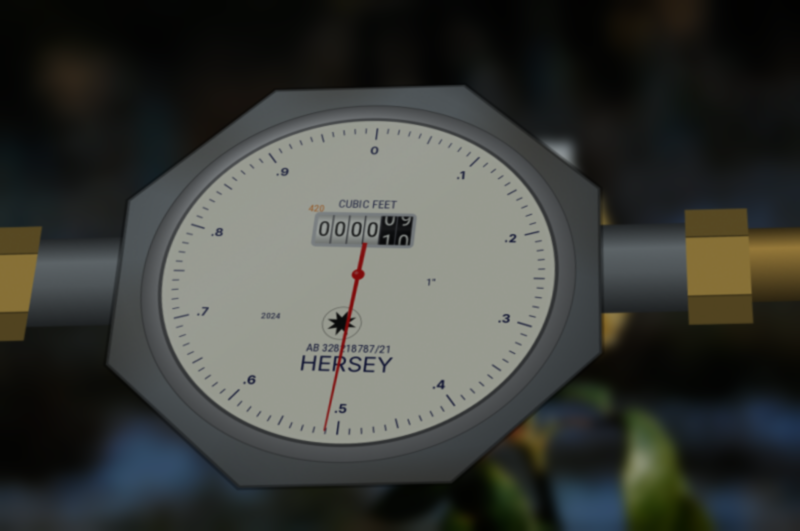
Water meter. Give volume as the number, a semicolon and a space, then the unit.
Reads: 9.51; ft³
